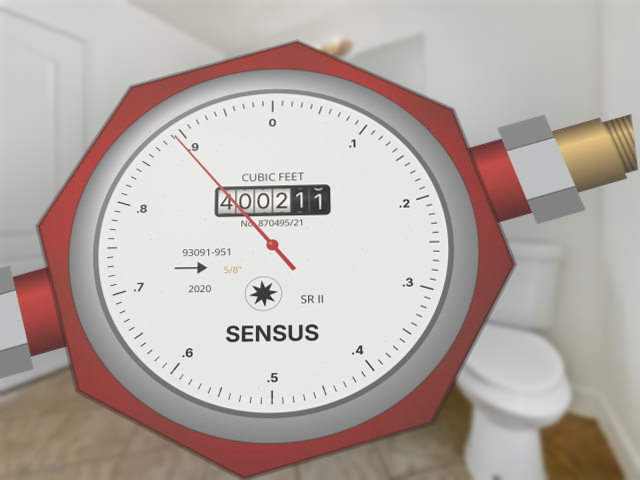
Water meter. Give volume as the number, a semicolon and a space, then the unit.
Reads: 400210.89; ft³
